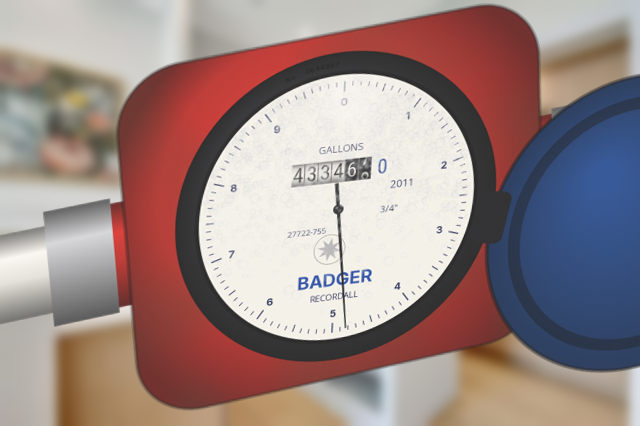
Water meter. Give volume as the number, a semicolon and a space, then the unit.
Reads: 4334674.8; gal
